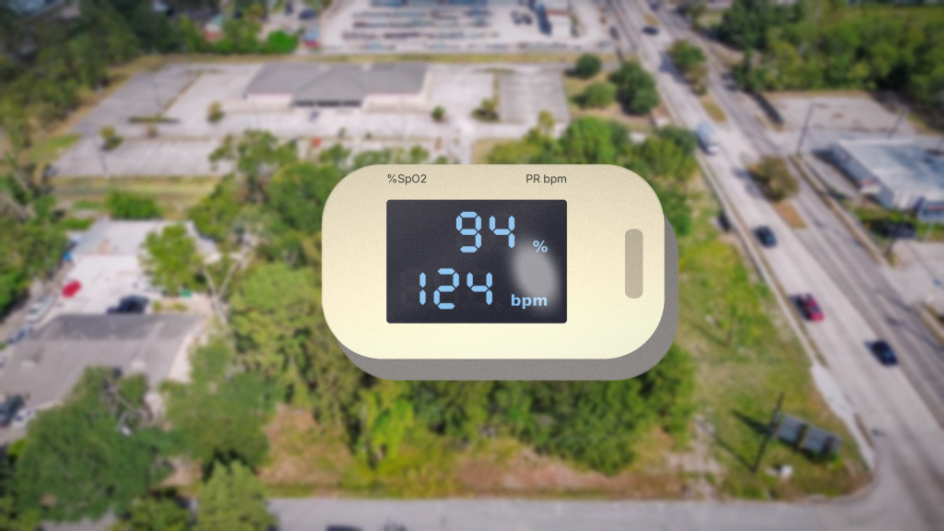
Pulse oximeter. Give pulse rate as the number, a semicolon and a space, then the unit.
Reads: 124; bpm
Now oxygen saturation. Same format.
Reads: 94; %
